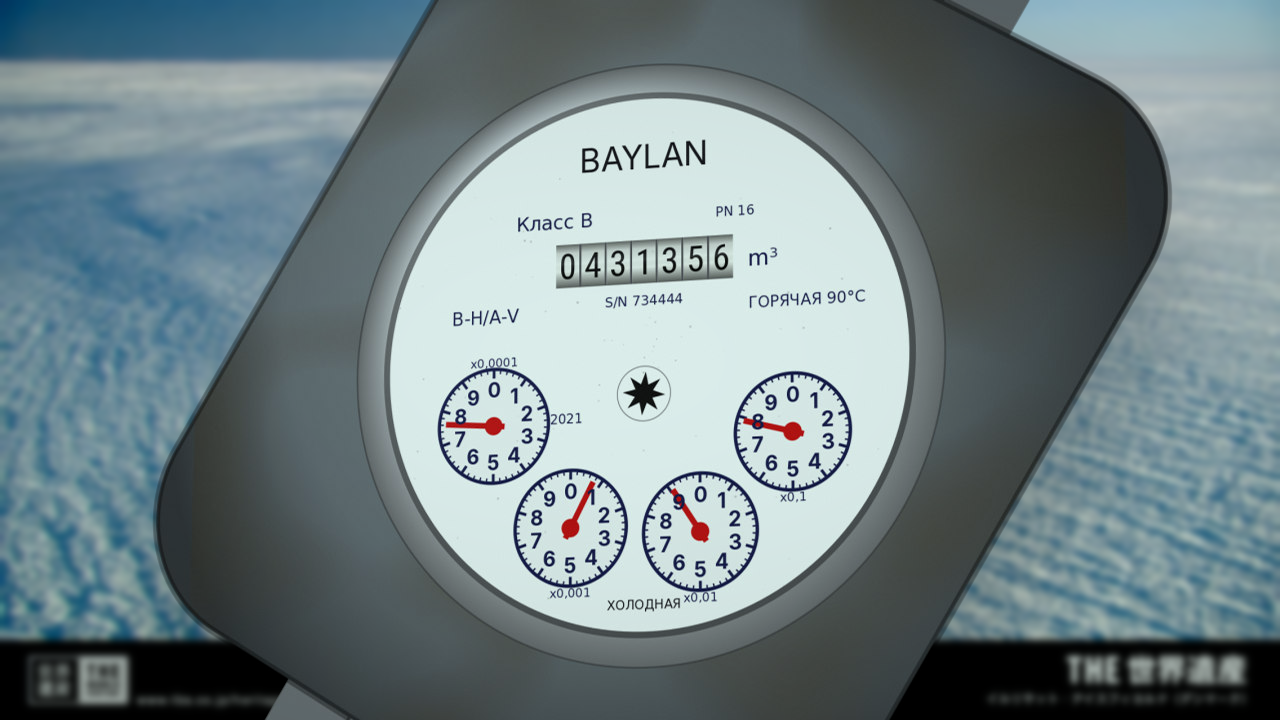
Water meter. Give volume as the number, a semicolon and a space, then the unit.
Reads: 431356.7907; m³
